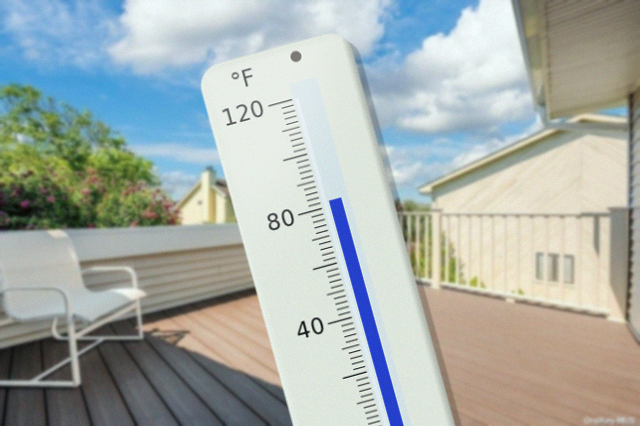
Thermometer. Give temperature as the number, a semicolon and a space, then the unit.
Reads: 82; °F
